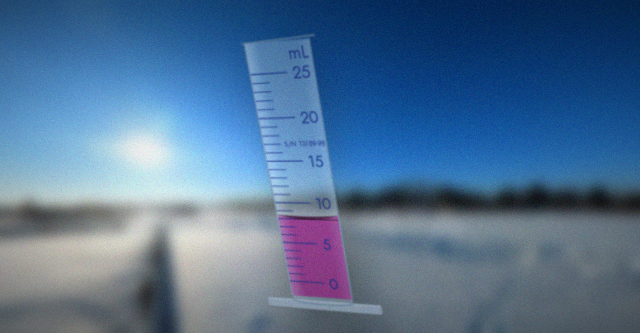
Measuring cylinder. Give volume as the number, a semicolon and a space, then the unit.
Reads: 8; mL
